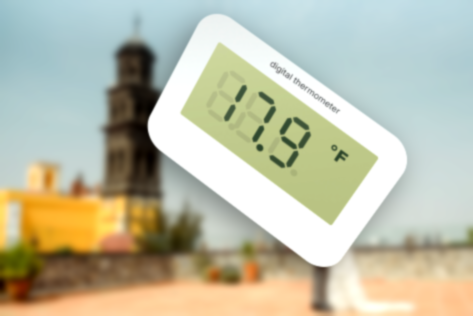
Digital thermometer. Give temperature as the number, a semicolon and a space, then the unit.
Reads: 17.9; °F
